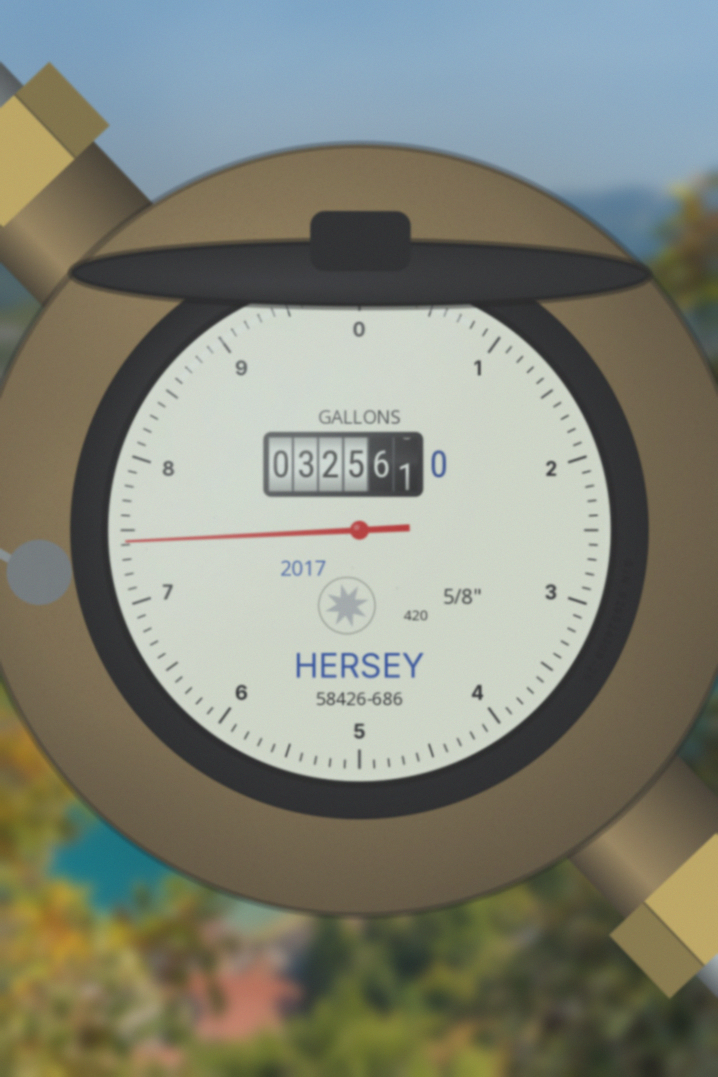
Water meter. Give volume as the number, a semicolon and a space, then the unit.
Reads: 325607.4; gal
